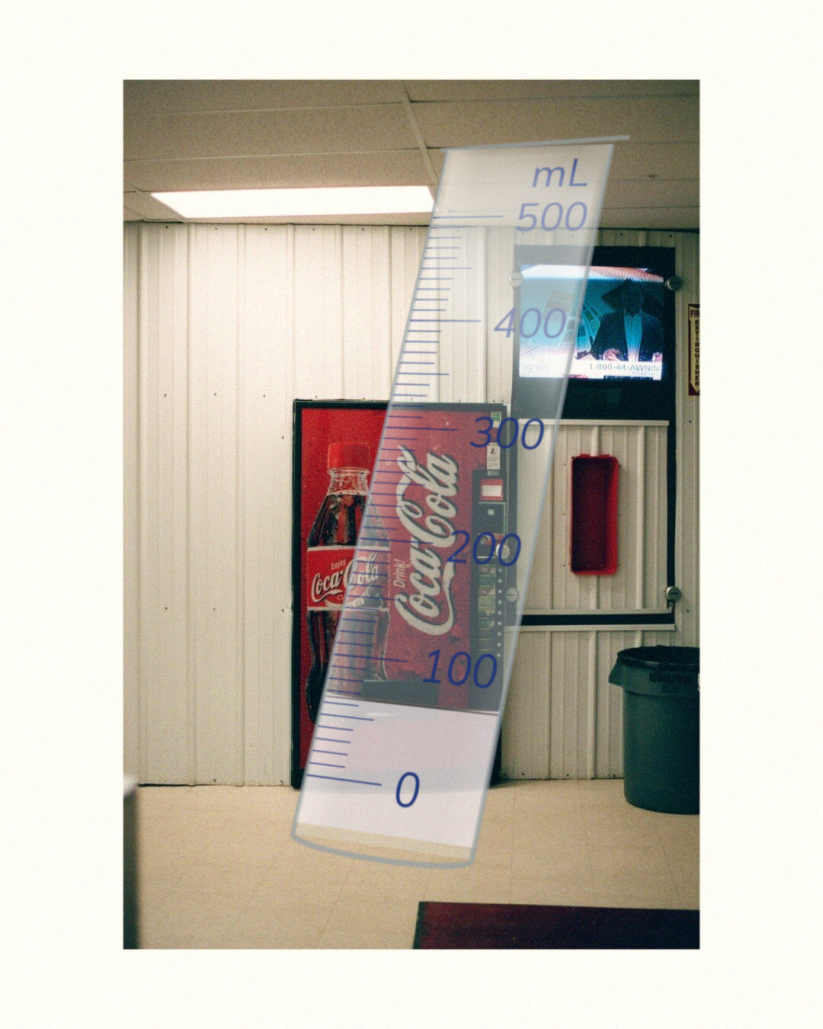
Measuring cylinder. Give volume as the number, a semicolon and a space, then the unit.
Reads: 65; mL
